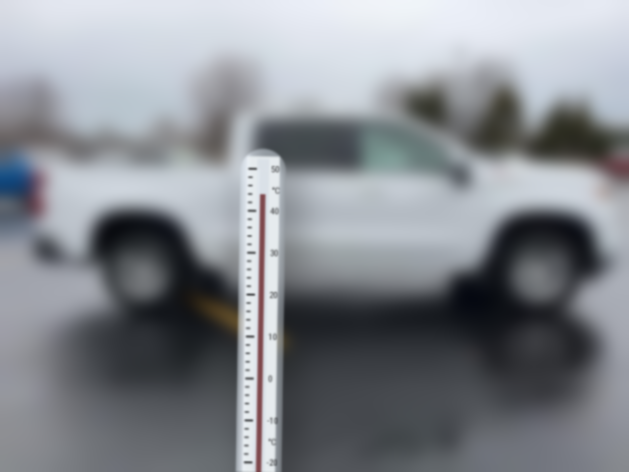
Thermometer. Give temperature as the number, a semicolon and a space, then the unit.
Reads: 44; °C
